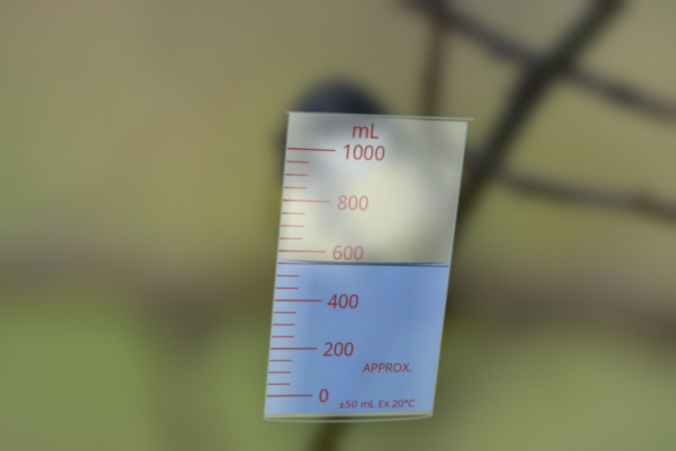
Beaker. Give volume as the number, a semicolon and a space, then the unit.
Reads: 550; mL
